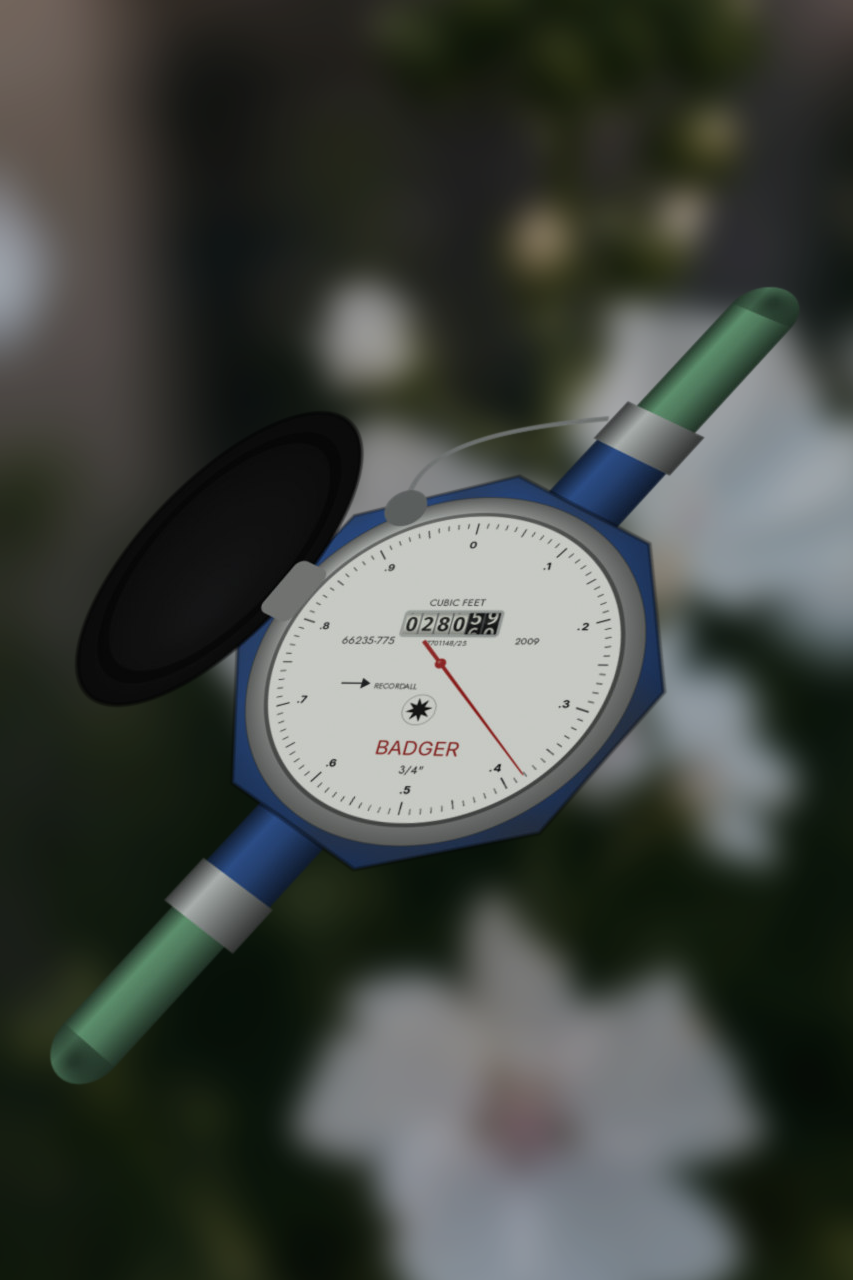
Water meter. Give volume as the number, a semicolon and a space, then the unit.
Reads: 28059.38; ft³
